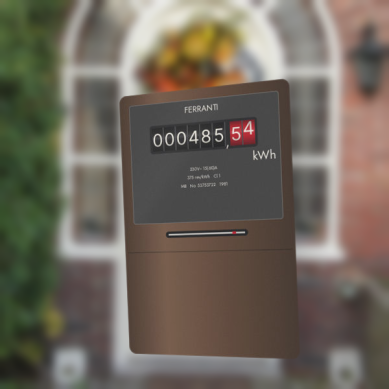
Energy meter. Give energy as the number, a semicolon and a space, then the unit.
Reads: 485.54; kWh
